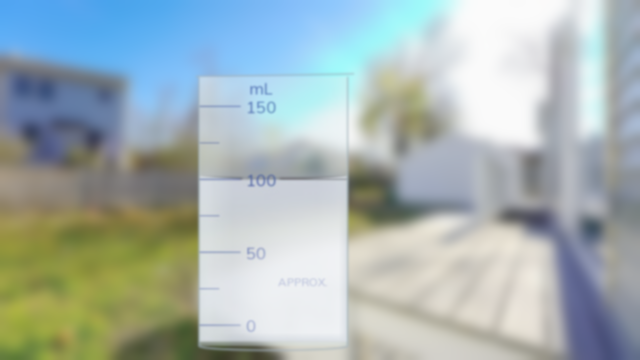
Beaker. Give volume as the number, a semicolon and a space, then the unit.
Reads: 100; mL
